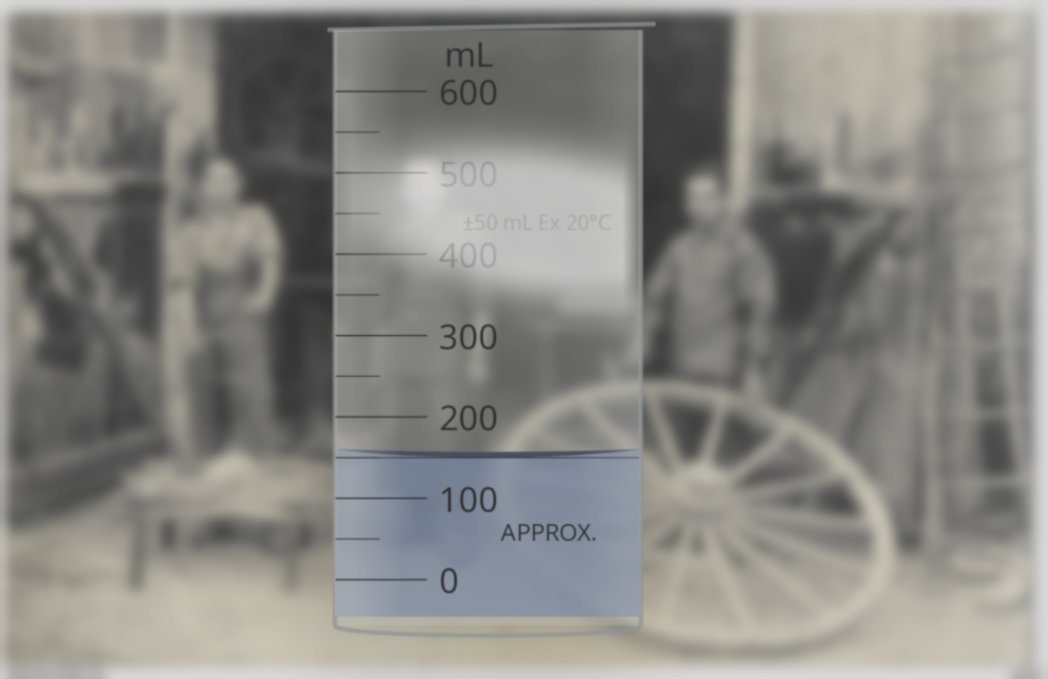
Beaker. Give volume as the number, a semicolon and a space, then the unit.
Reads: 150; mL
